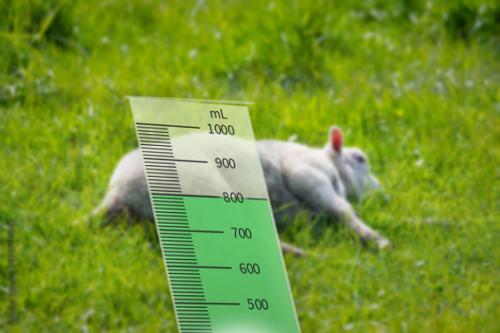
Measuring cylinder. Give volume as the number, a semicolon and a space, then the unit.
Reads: 800; mL
